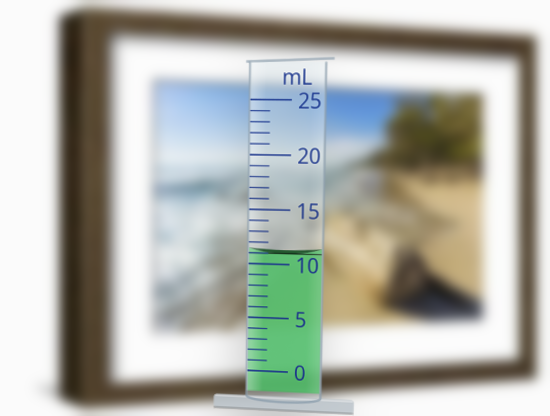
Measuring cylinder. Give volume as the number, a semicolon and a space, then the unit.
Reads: 11; mL
